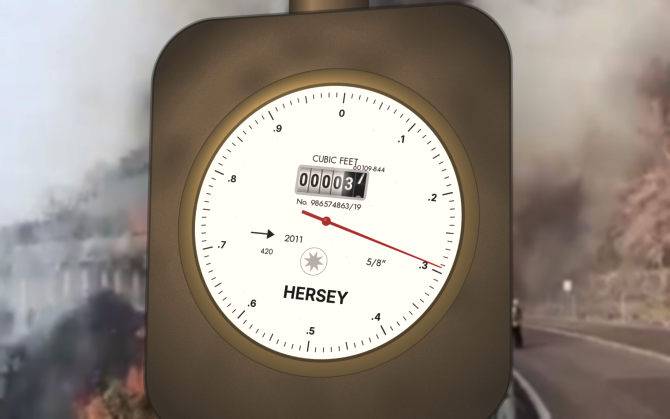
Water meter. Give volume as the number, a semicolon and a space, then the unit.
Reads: 37.29; ft³
